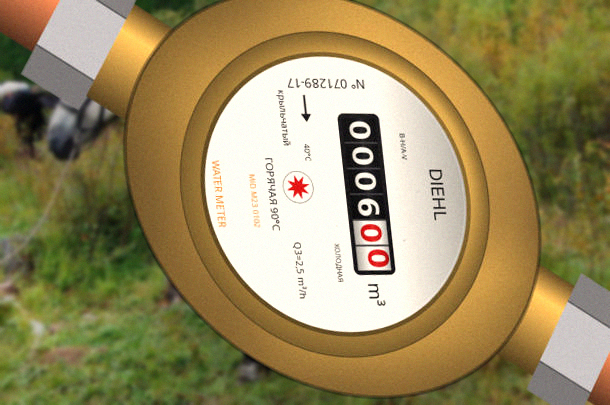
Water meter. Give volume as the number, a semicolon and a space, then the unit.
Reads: 6.00; m³
